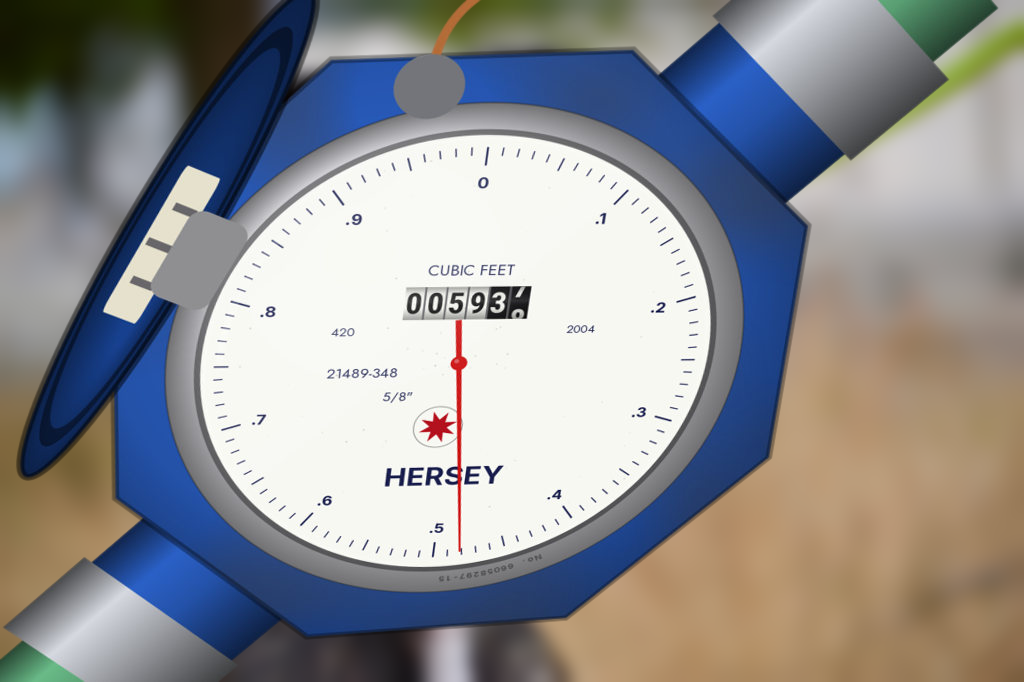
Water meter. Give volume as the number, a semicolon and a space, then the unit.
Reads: 5937.48; ft³
